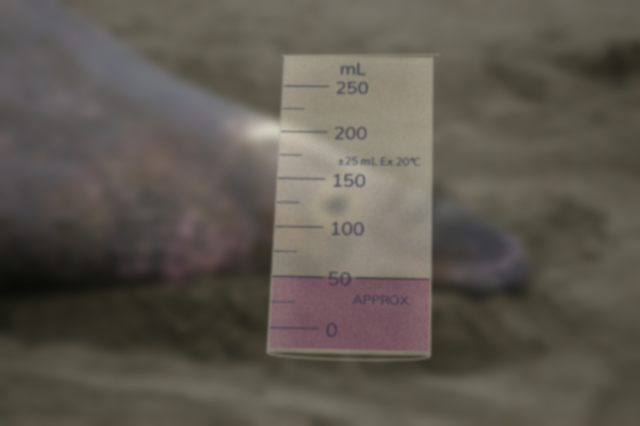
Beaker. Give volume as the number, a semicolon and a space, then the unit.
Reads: 50; mL
